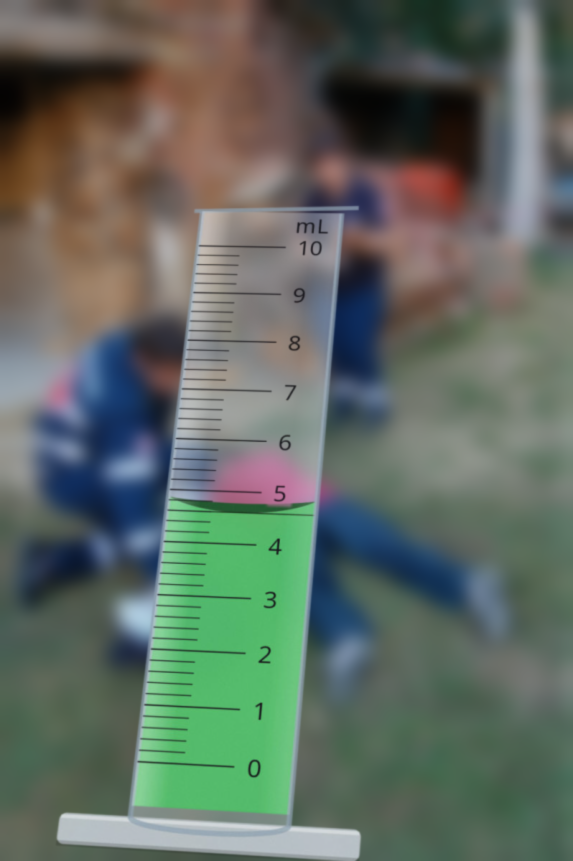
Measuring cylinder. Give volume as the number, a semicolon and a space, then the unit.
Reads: 4.6; mL
